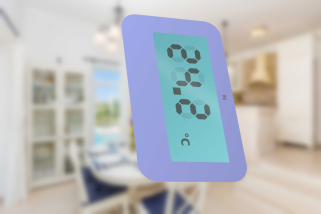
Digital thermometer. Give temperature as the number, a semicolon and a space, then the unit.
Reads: 24.2; °C
